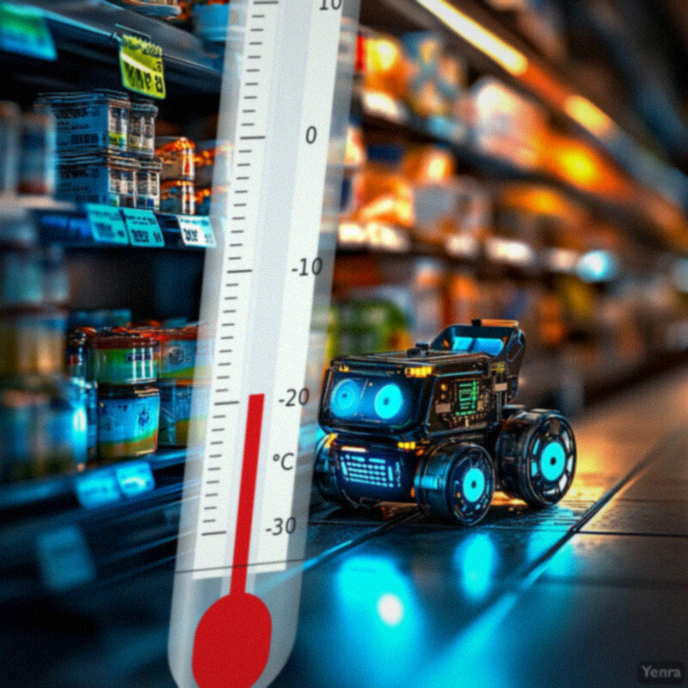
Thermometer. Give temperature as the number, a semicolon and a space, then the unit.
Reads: -19.5; °C
